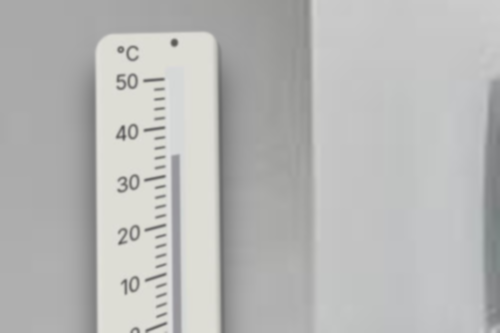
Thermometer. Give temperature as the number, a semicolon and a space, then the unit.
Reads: 34; °C
